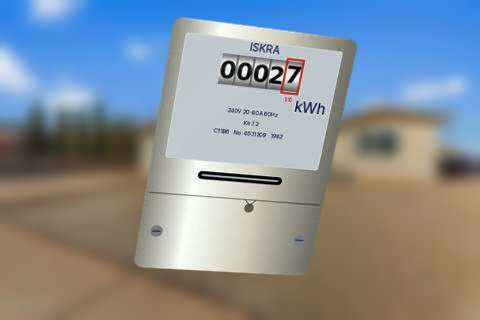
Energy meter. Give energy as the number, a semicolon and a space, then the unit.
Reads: 2.7; kWh
